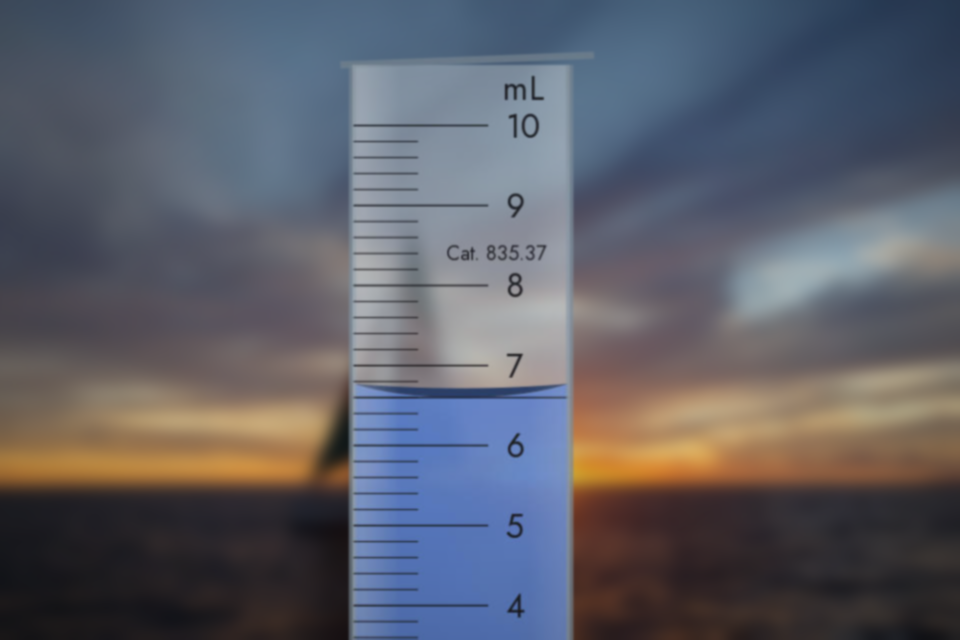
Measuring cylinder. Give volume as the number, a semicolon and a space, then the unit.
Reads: 6.6; mL
